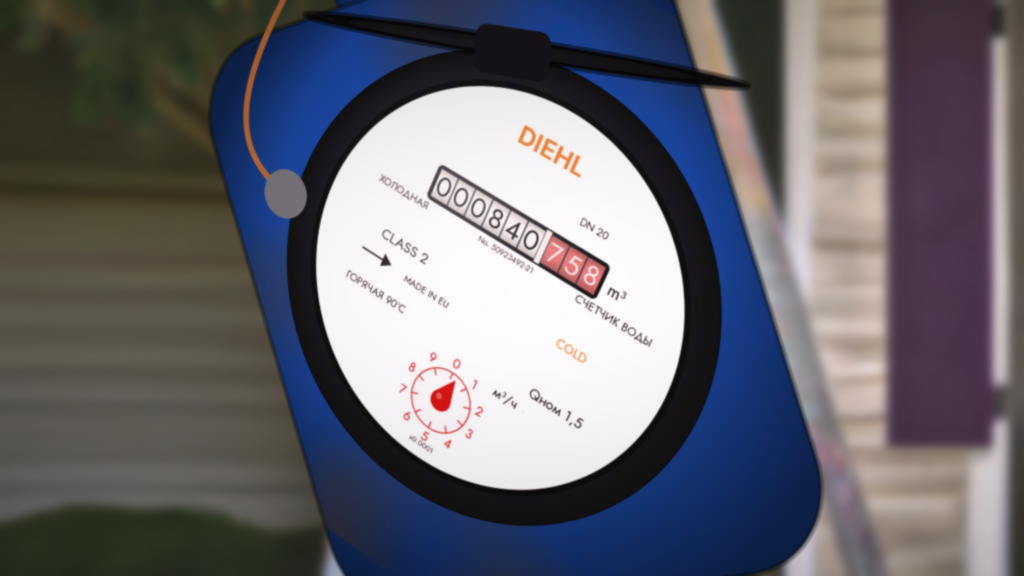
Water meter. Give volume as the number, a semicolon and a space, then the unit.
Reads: 840.7580; m³
